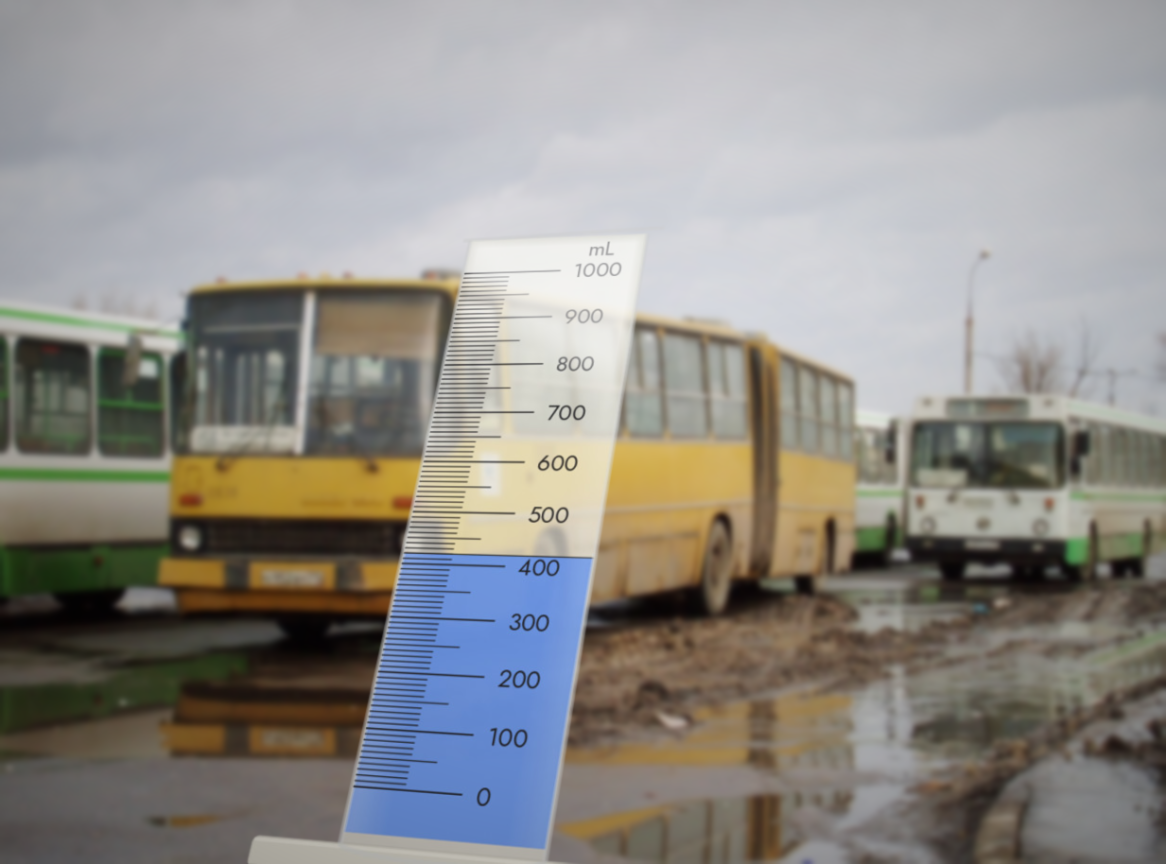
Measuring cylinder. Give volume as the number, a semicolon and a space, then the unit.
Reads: 420; mL
